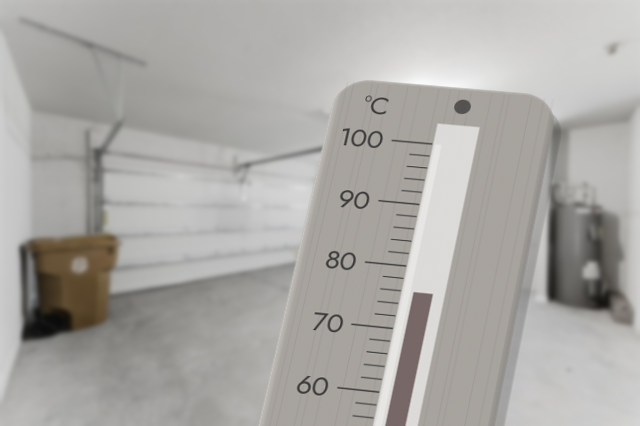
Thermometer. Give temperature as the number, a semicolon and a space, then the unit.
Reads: 76; °C
